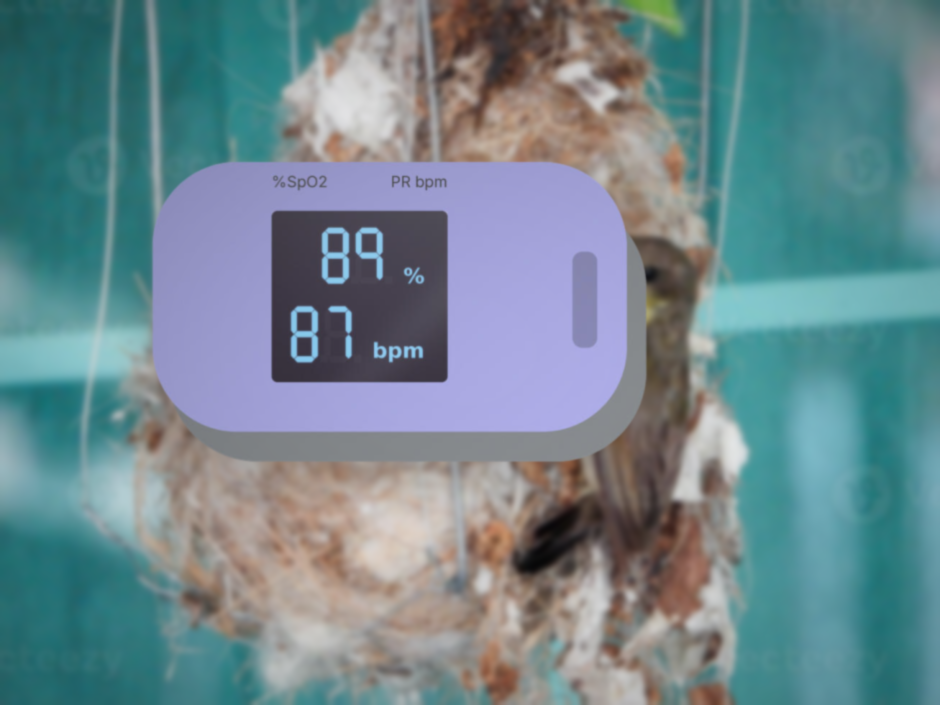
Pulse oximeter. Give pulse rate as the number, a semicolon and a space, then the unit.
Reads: 87; bpm
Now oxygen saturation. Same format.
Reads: 89; %
